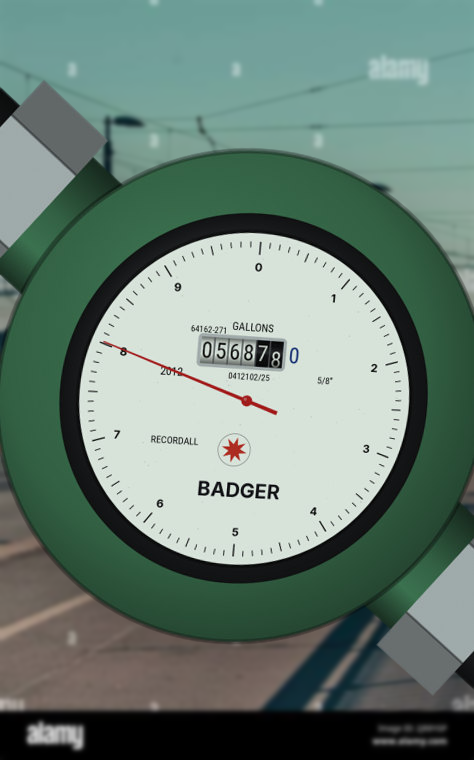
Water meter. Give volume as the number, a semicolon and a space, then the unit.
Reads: 568778.0; gal
